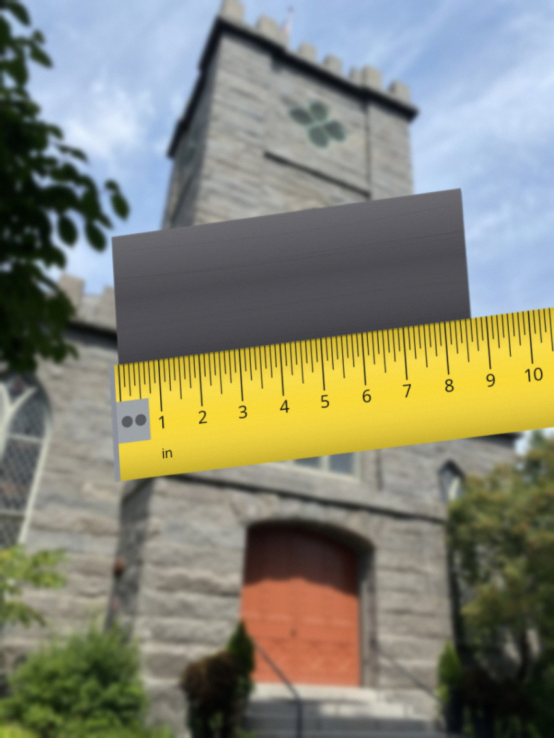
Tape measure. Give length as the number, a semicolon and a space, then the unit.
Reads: 8.625; in
